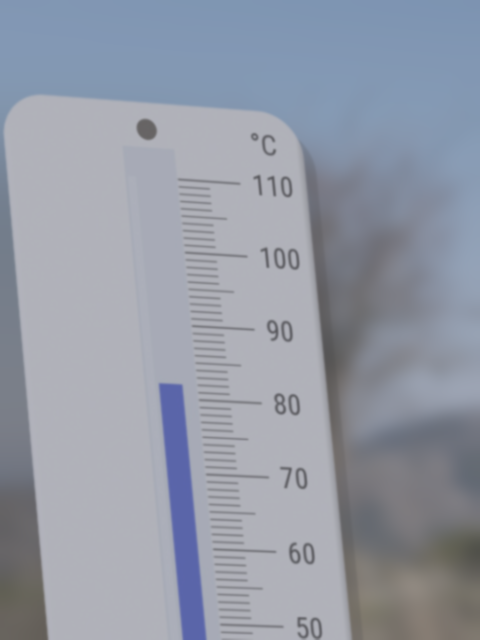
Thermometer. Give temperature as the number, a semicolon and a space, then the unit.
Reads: 82; °C
